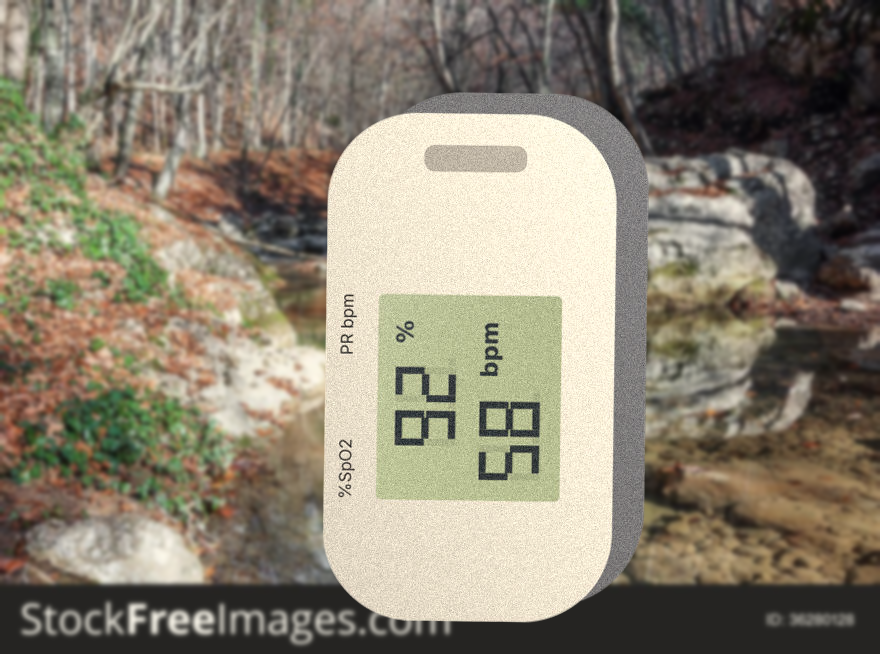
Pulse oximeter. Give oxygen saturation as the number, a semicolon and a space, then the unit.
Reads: 92; %
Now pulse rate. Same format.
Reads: 58; bpm
